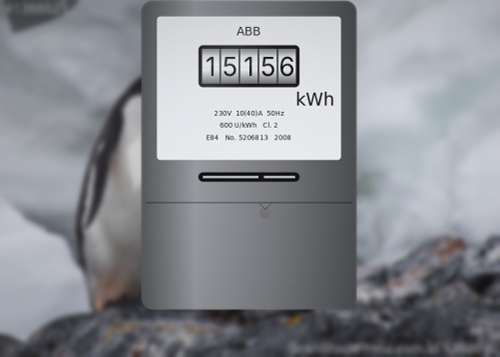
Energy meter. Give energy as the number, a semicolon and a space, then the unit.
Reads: 15156; kWh
